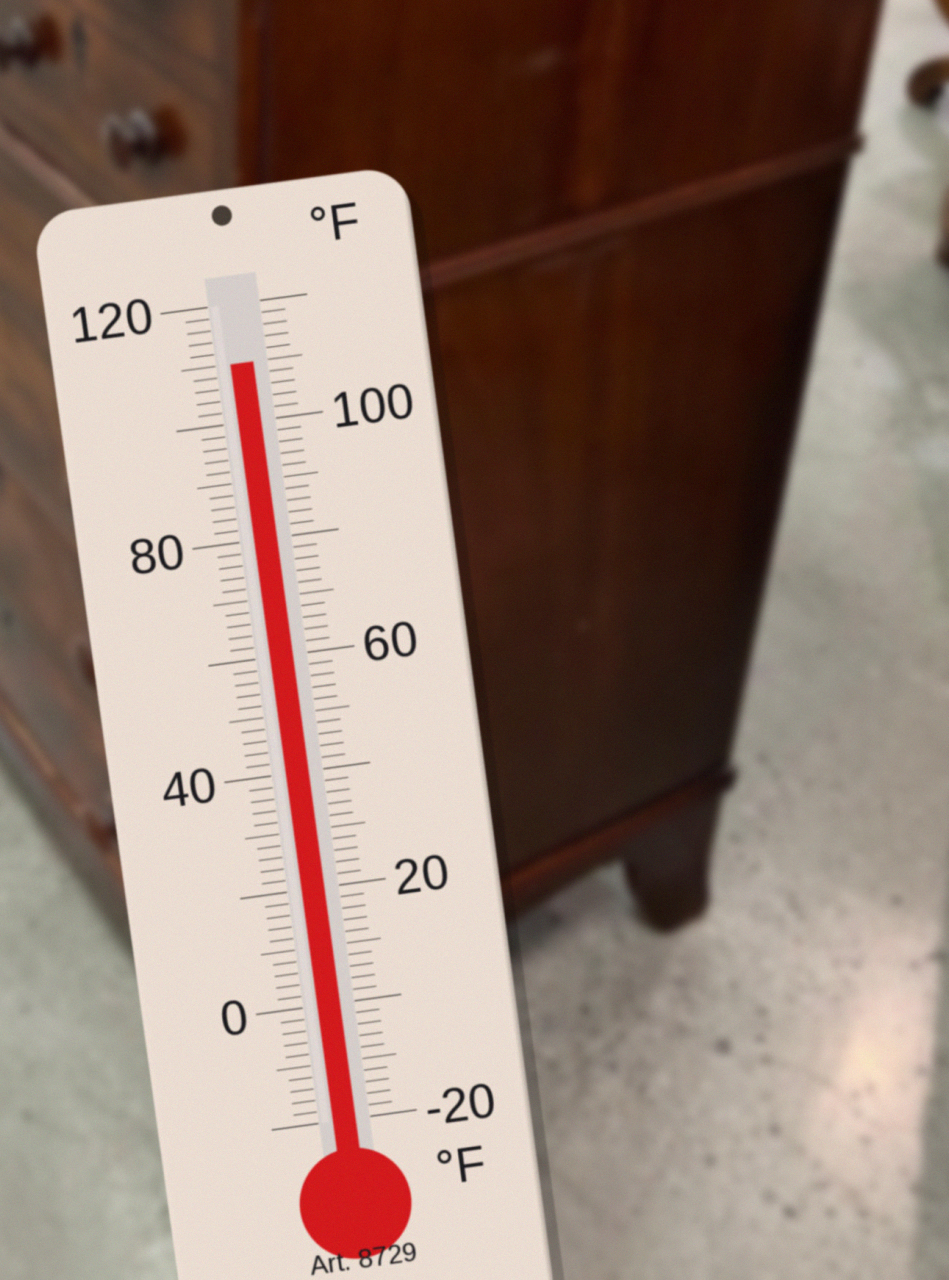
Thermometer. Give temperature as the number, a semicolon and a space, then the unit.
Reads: 110; °F
